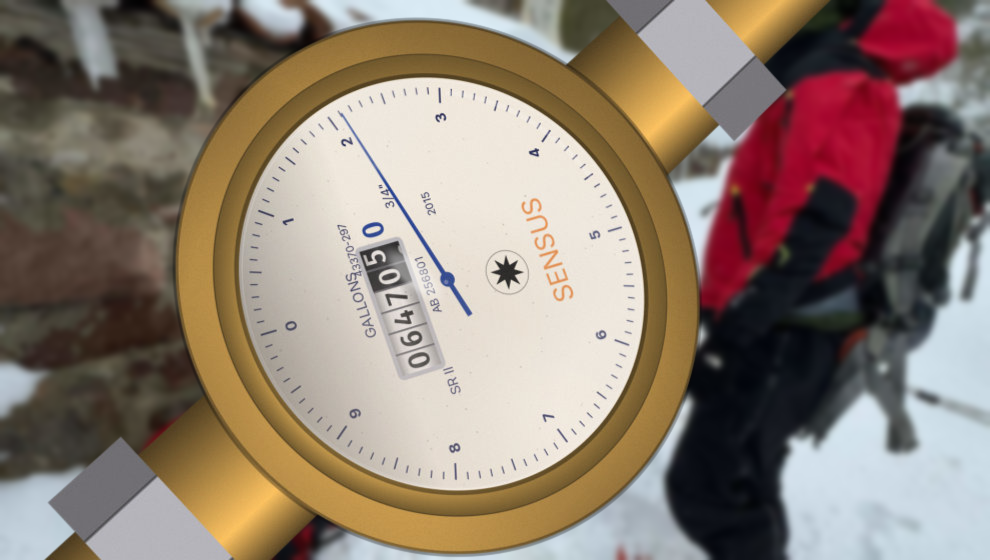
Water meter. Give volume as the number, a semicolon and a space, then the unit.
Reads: 647052.1; gal
